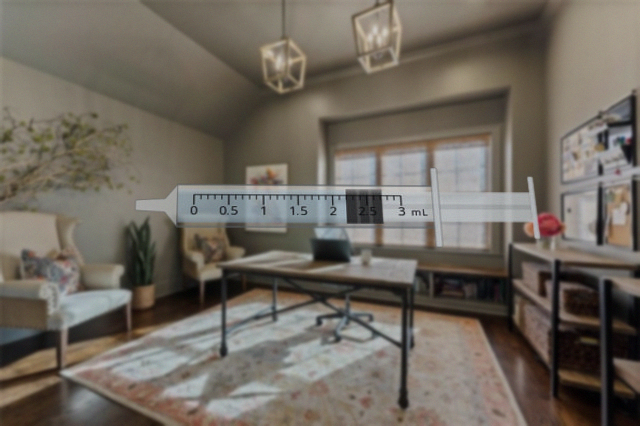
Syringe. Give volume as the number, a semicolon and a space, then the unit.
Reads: 2.2; mL
